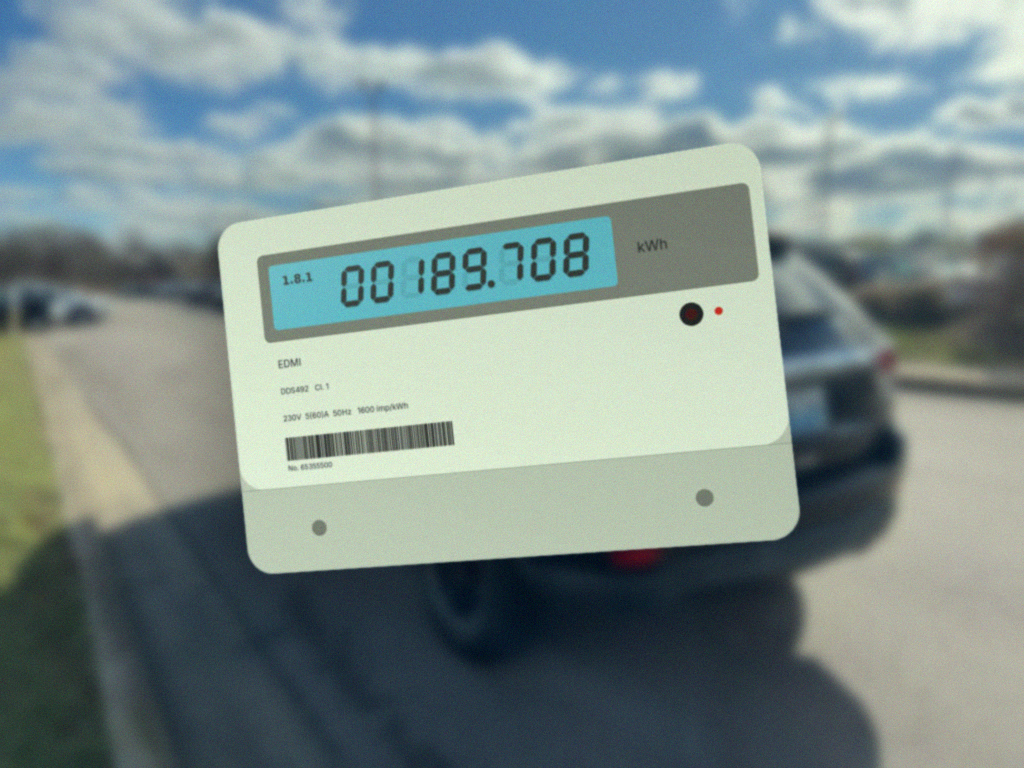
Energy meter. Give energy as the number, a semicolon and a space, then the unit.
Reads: 189.708; kWh
